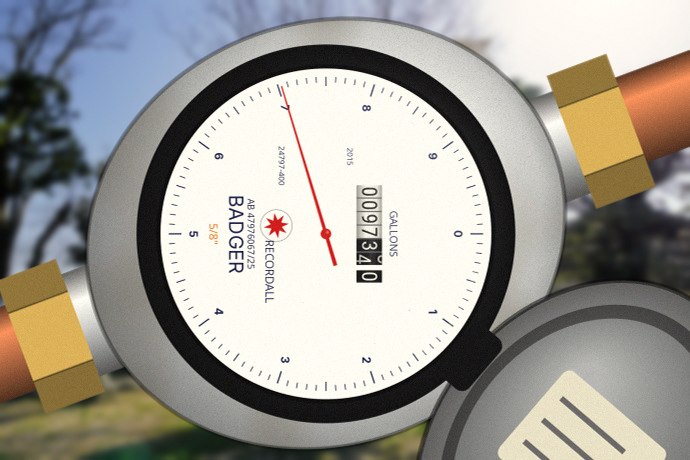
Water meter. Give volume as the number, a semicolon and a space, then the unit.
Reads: 97337.0; gal
